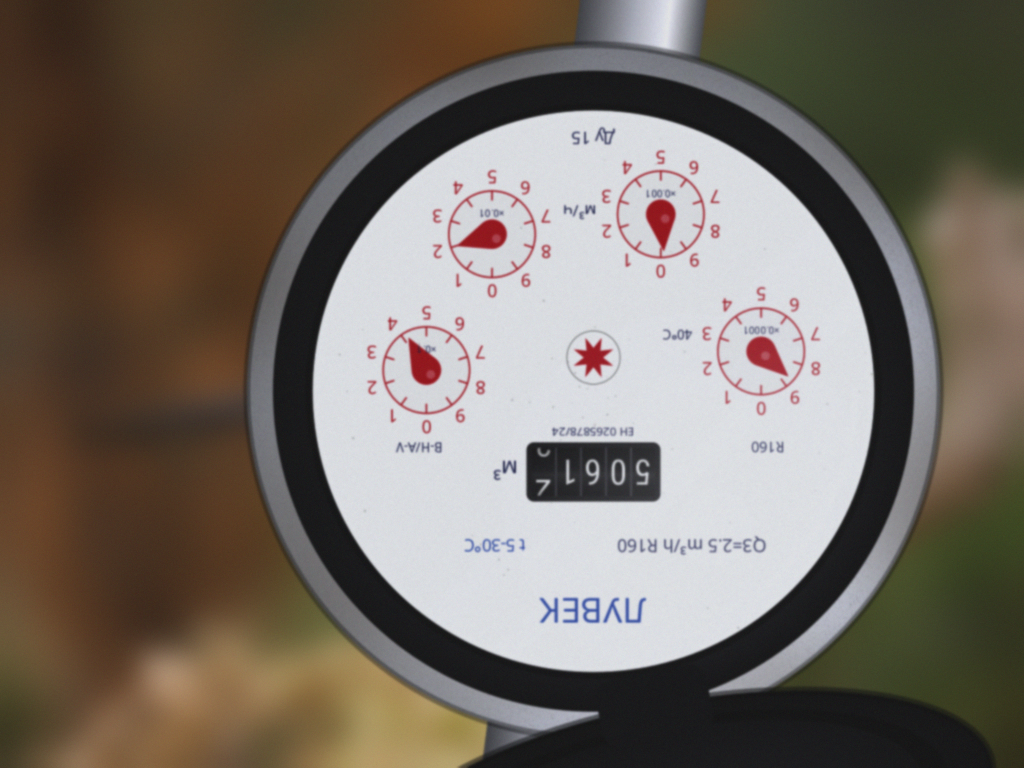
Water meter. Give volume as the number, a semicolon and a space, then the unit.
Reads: 50612.4198; m³
